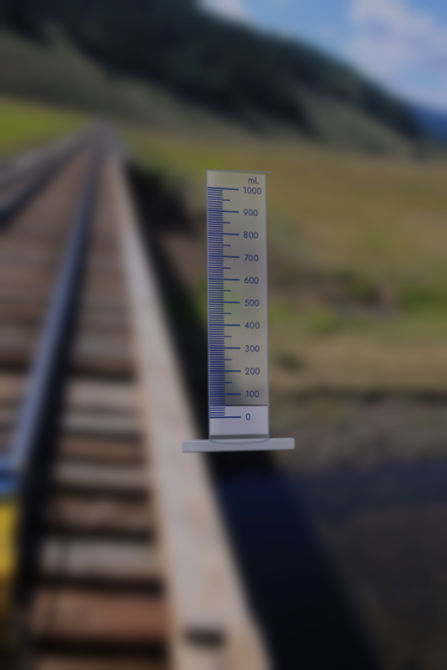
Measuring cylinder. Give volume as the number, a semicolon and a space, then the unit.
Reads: 50; mL
